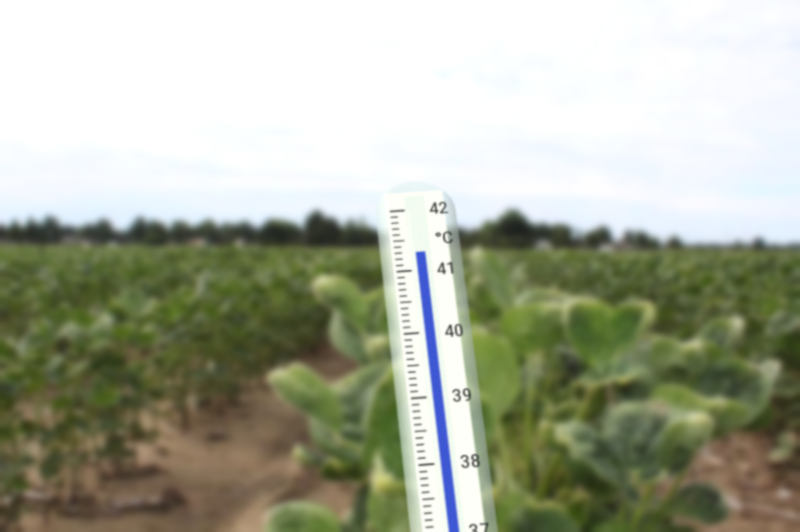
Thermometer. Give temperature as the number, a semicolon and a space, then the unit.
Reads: 41.3; °C
